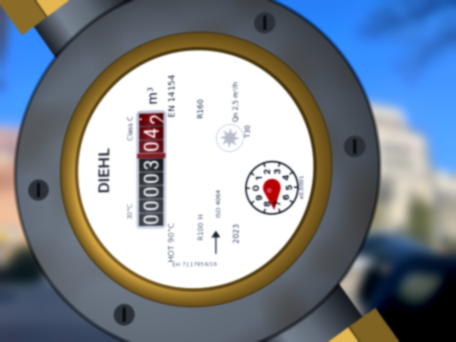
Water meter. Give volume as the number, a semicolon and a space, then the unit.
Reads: 3.0417; m³
